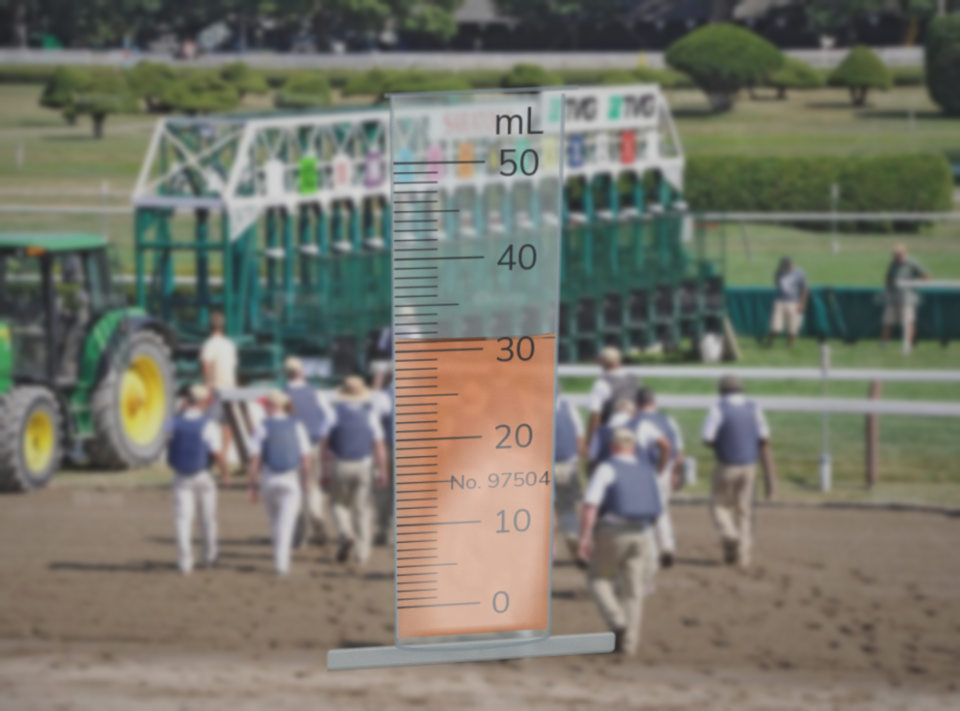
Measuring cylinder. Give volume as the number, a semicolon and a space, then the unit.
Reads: 31; mL
